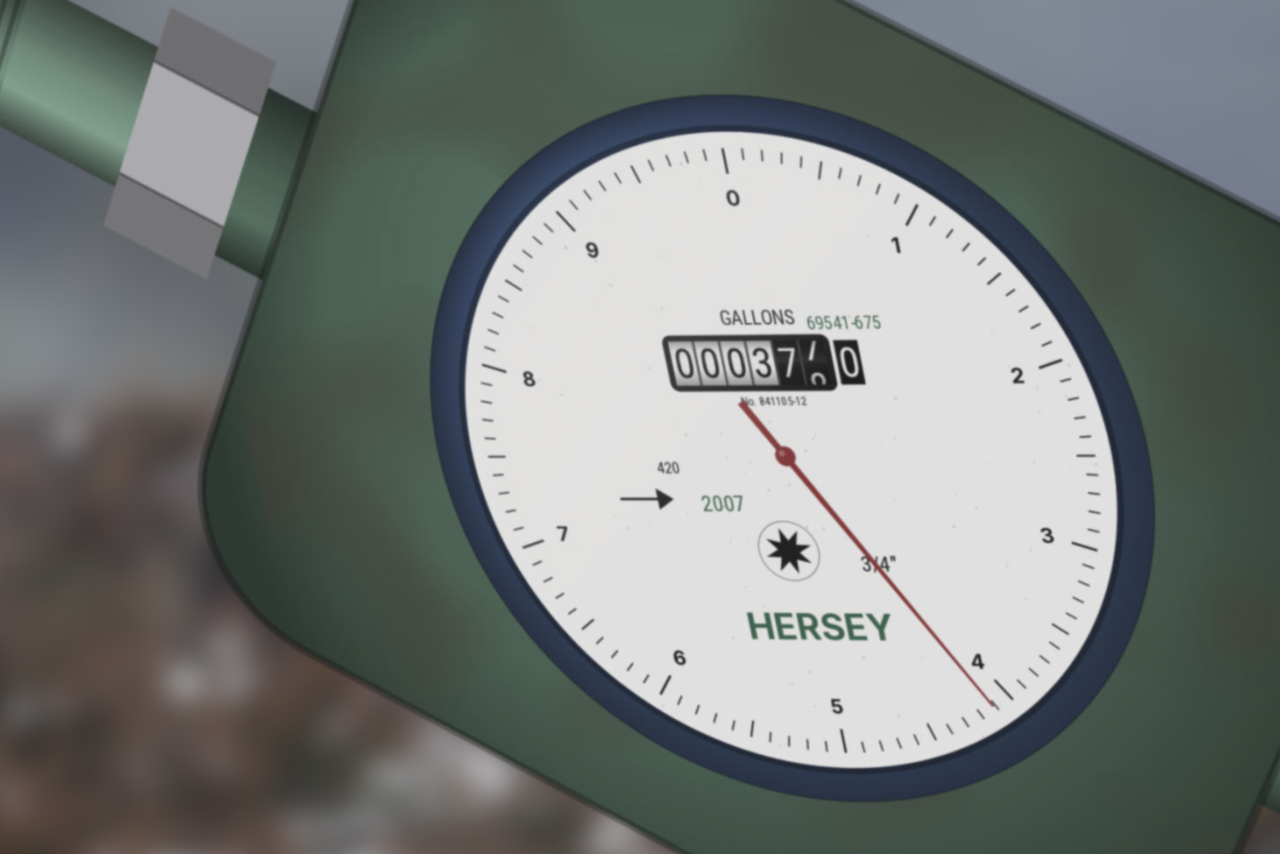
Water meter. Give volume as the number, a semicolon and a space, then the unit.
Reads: 3774.1; gal
